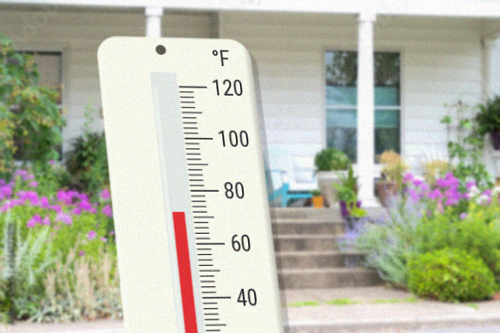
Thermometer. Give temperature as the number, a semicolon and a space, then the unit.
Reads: 72; °F
